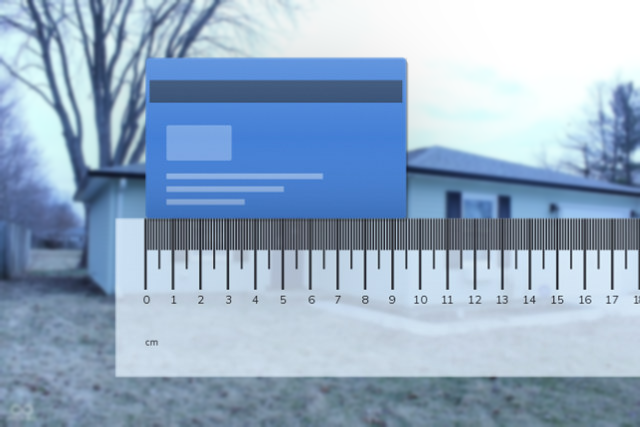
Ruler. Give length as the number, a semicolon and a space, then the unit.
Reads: 9.5; cm
